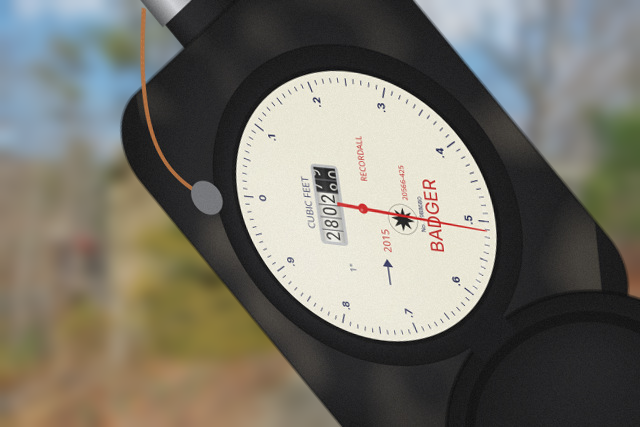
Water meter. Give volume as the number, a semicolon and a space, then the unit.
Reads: 280279.51; ft³
